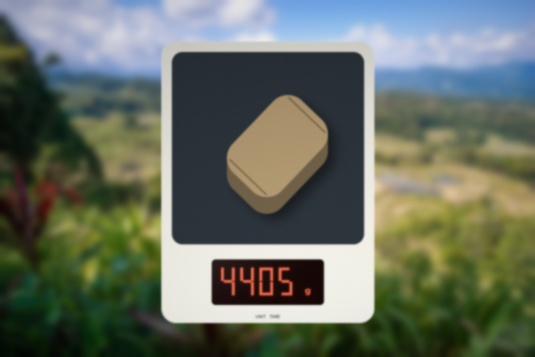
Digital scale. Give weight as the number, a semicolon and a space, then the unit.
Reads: 4405; g
